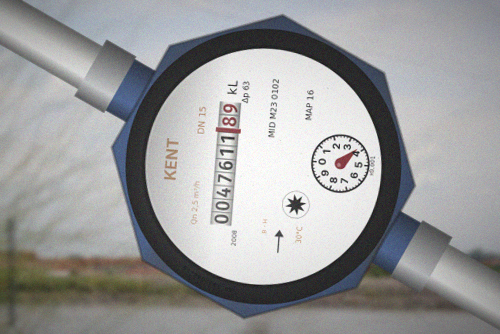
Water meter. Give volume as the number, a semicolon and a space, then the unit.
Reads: 47611.893; kL
